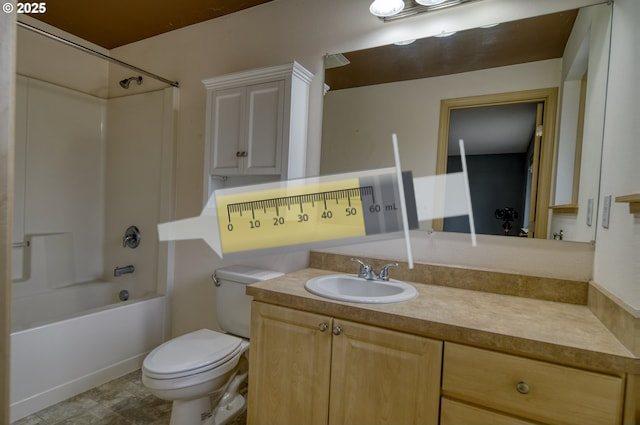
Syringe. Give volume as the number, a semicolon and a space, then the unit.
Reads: 55; mL
